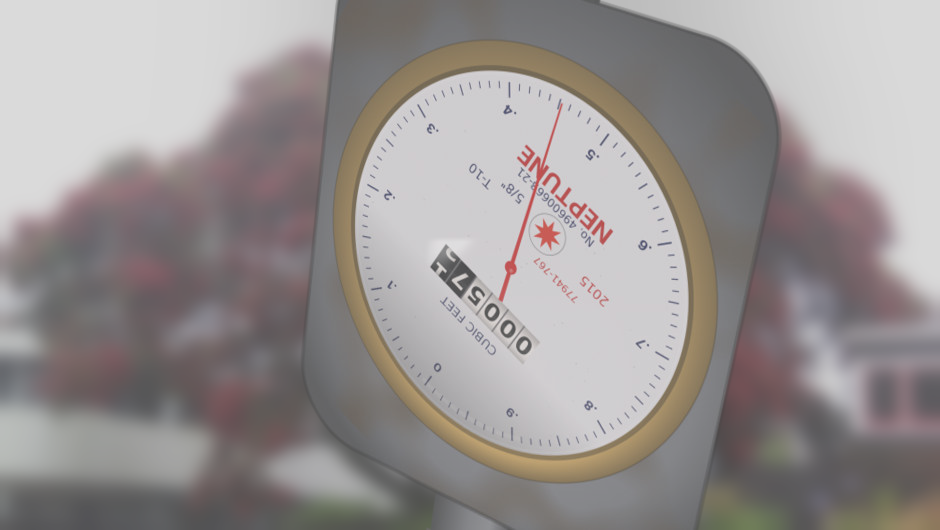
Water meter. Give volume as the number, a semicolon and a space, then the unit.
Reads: 571.45; ft³
